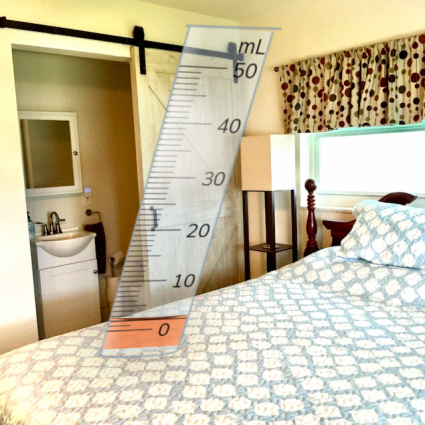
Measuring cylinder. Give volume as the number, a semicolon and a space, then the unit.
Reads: 2; mL
